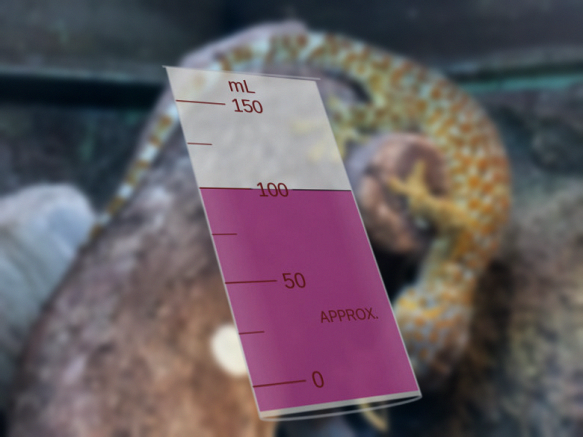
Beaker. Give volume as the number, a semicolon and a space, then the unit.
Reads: 100; mL
